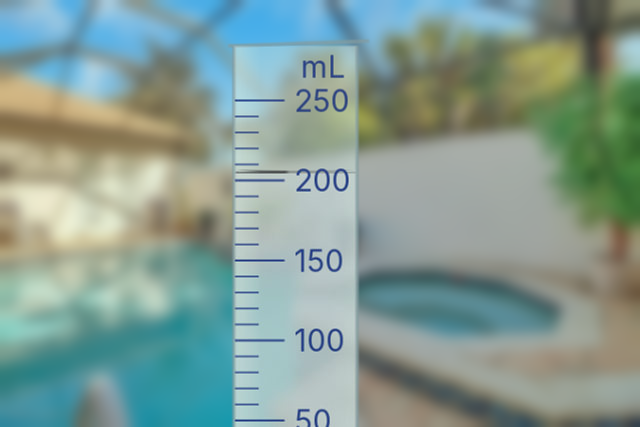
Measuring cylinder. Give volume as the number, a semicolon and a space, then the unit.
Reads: 205; mL
